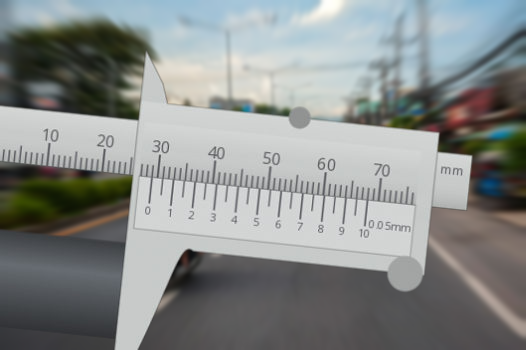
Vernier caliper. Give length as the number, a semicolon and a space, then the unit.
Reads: 29.0; mm
